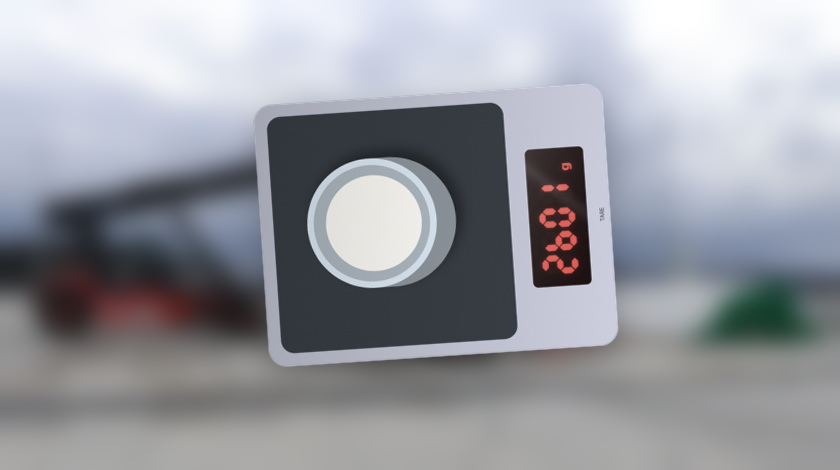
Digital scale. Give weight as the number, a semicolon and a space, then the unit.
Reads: 2601; g
